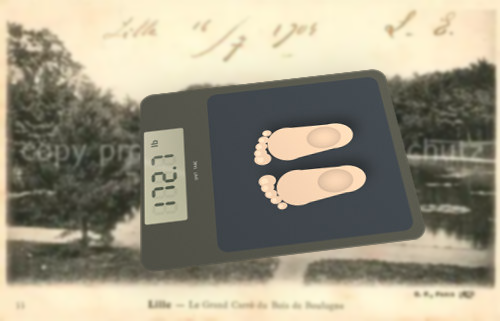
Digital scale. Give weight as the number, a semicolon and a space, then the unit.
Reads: 172.7; lb
